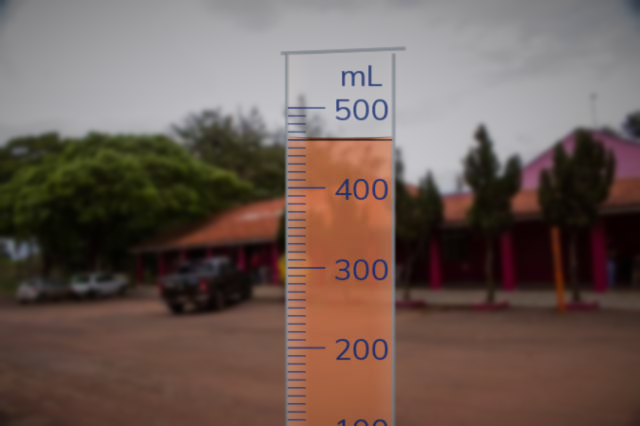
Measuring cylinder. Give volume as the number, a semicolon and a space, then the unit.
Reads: 460; mL
